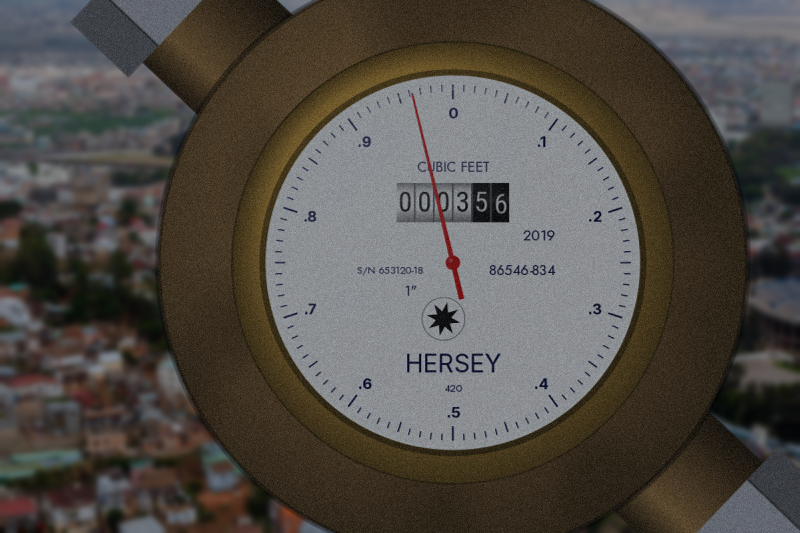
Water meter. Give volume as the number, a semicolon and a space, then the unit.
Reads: 355.96; ft³
